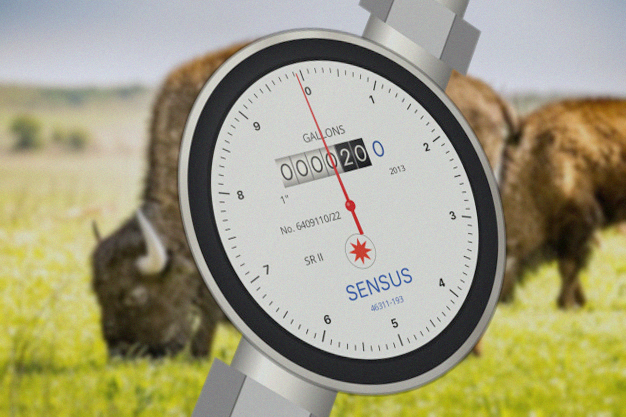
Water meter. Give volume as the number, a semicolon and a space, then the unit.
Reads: 199.9; gal
